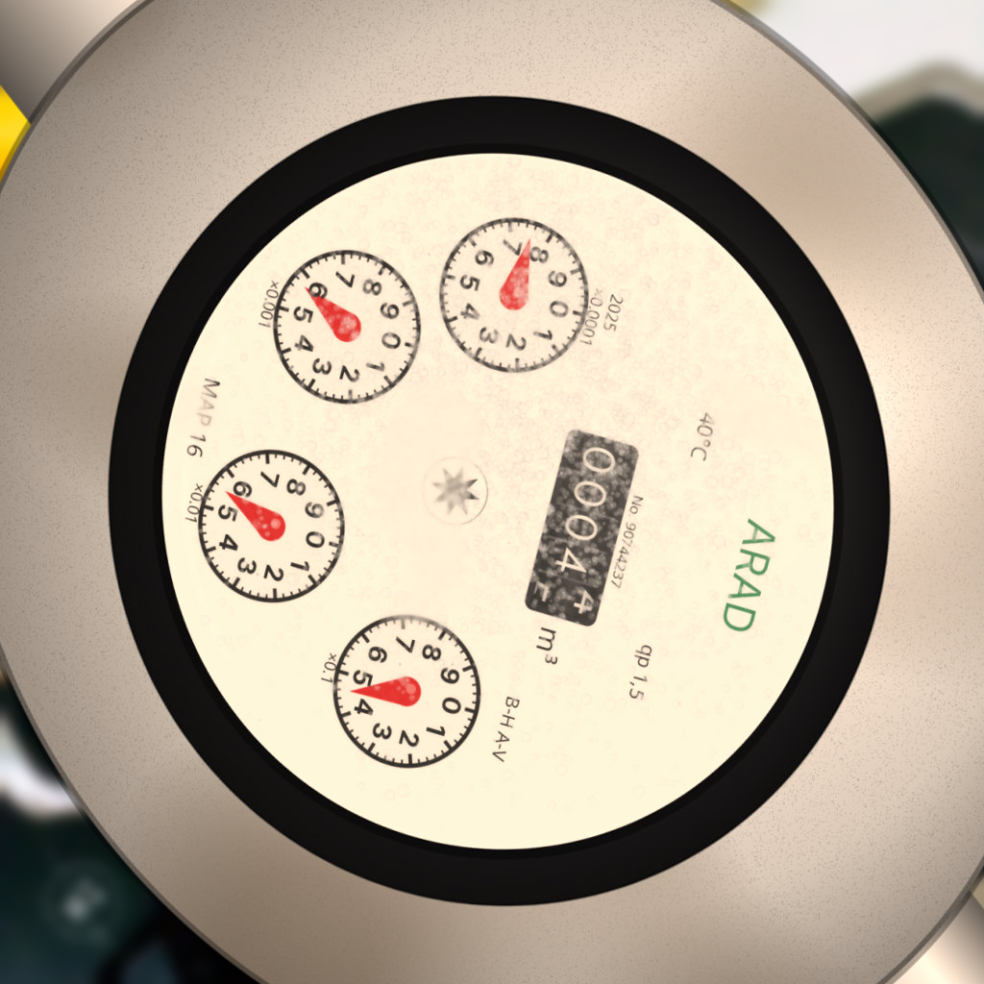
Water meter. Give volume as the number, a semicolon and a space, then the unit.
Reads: 44.4557; m³
